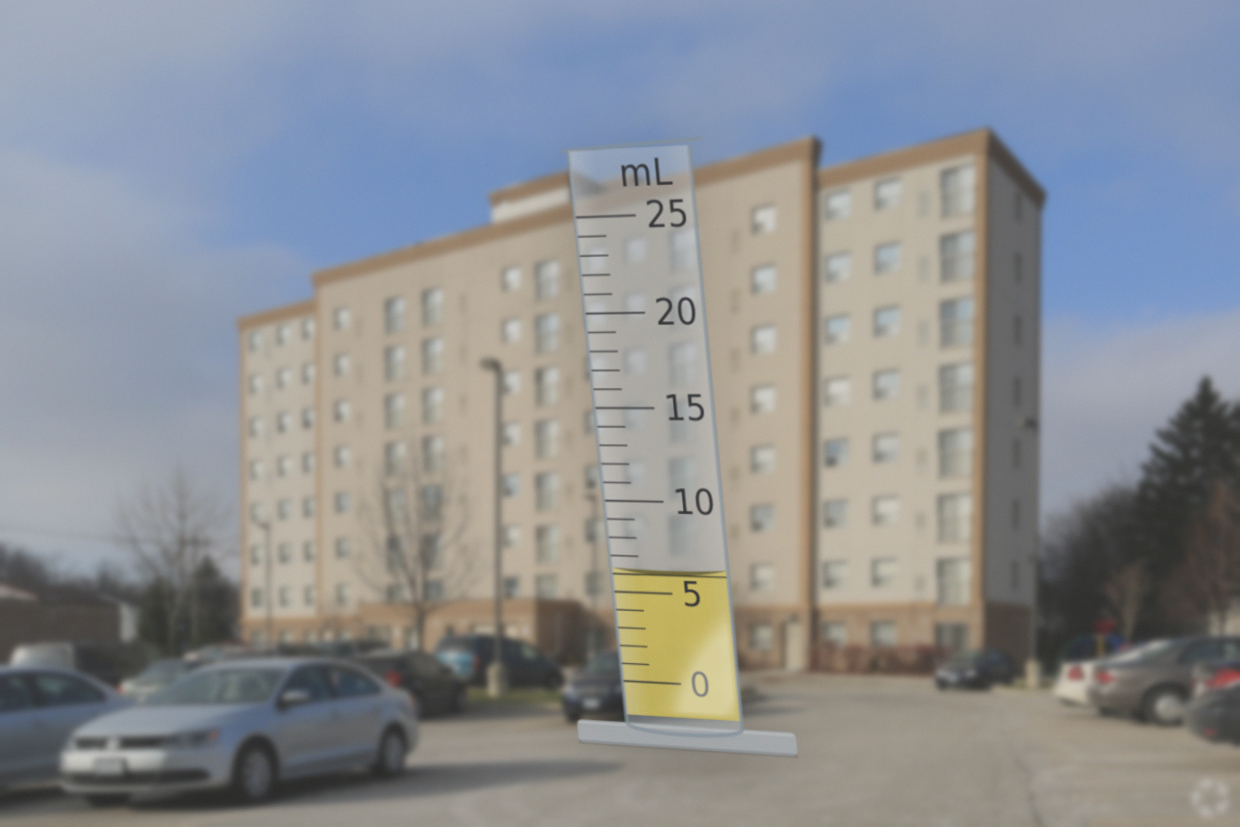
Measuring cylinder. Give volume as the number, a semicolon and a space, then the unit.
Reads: 6; mL
